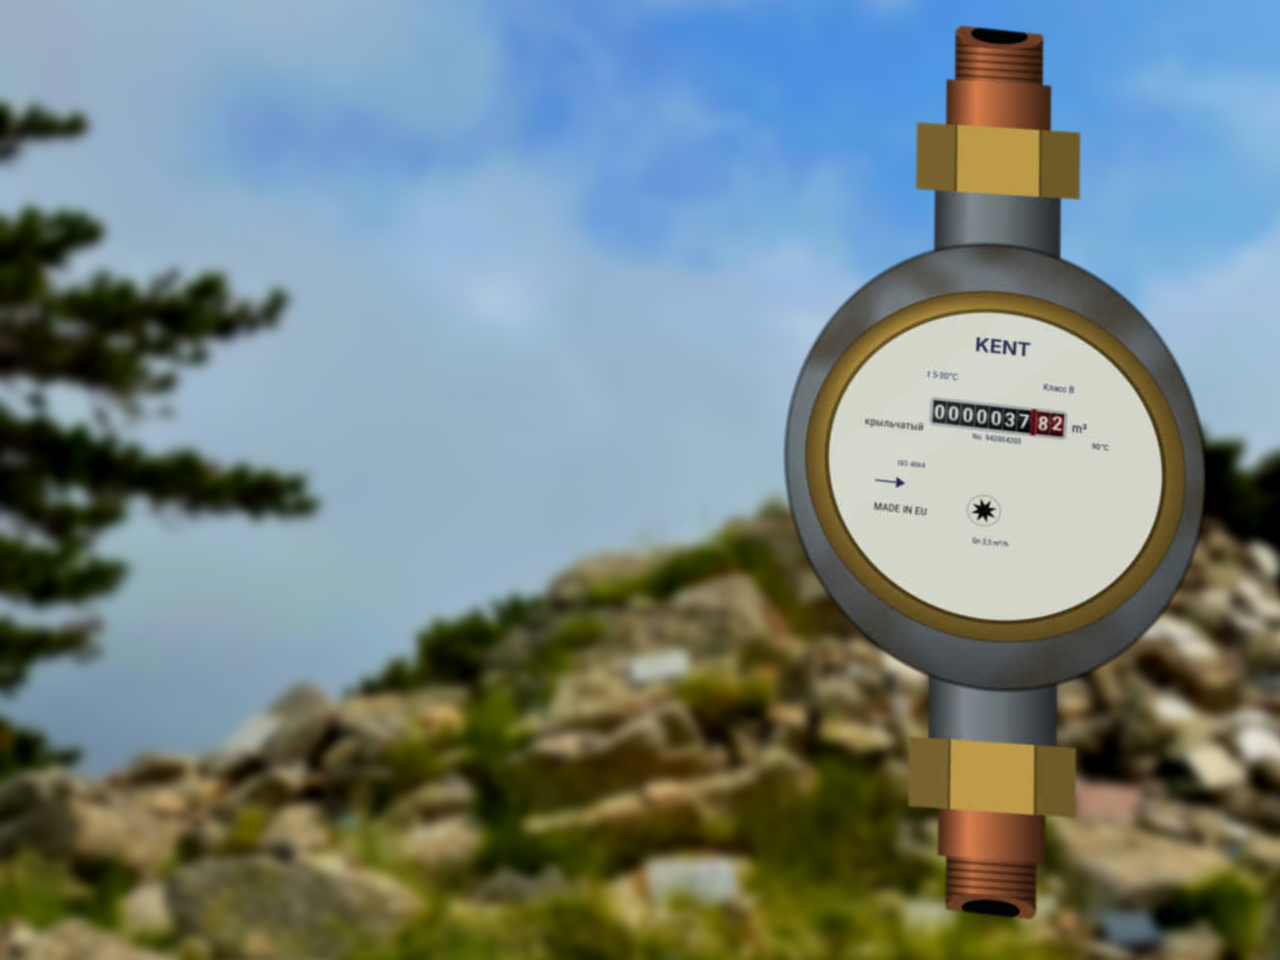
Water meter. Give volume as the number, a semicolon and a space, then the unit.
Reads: 37.82; m³
